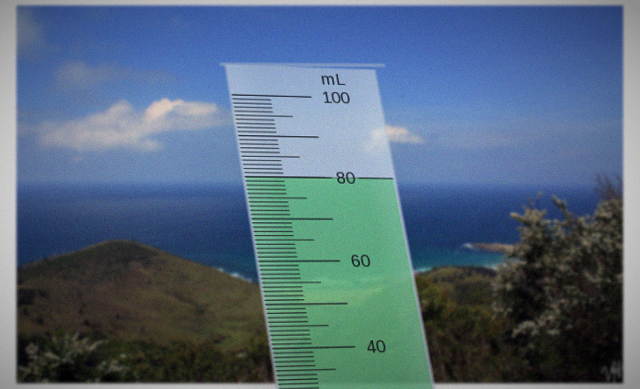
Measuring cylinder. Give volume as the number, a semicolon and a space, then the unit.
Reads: 80; mL
